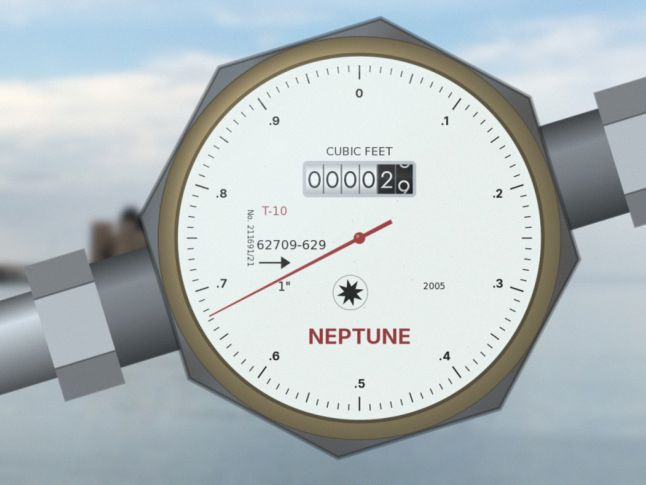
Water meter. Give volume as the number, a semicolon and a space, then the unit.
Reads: 28.67; ft³
